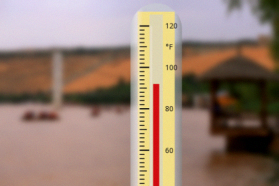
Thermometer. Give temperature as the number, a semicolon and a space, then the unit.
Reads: 92; °F
